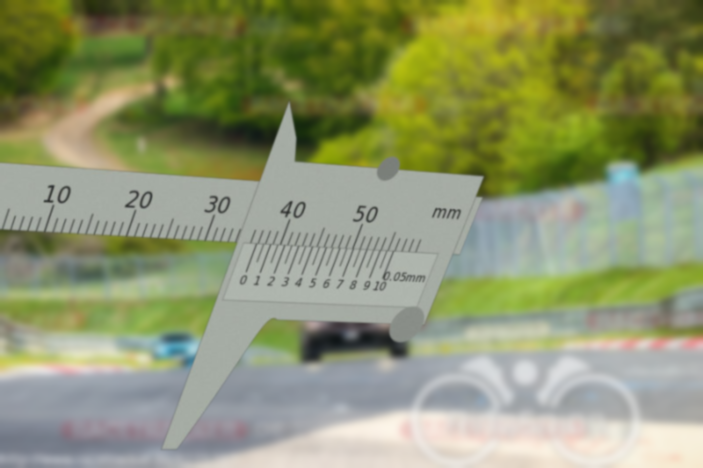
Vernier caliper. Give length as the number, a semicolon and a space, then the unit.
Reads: 36.8; mm
